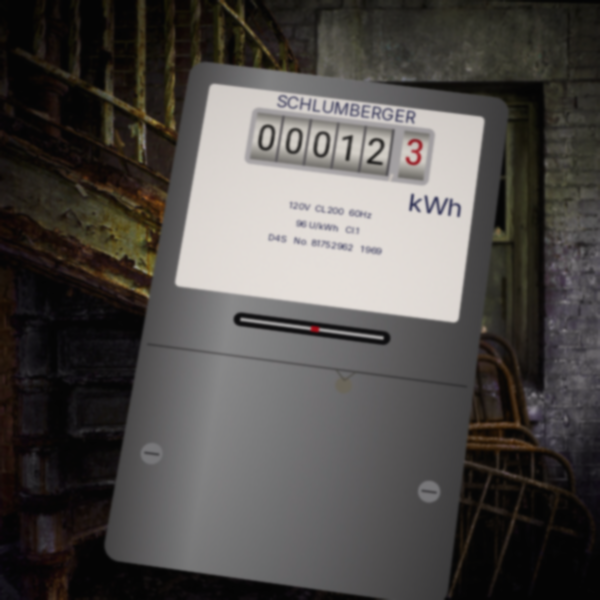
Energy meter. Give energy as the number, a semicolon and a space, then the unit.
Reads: 12.3; kWh
